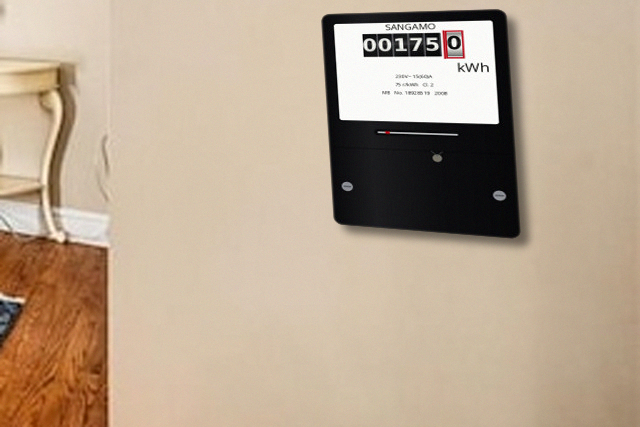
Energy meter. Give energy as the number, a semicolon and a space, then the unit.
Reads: 175.0; kWh
